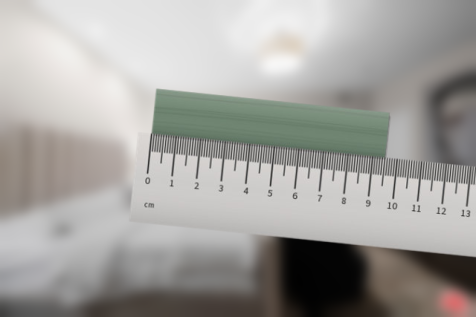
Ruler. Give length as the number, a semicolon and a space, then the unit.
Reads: 9.5; cm
